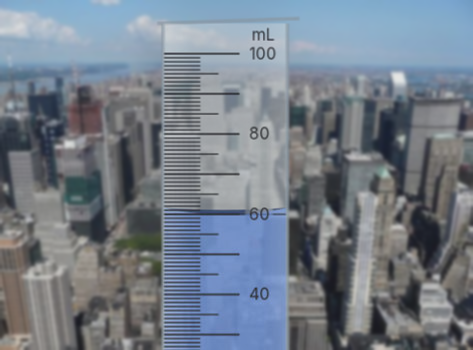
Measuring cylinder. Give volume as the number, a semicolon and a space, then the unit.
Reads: 60; mL
